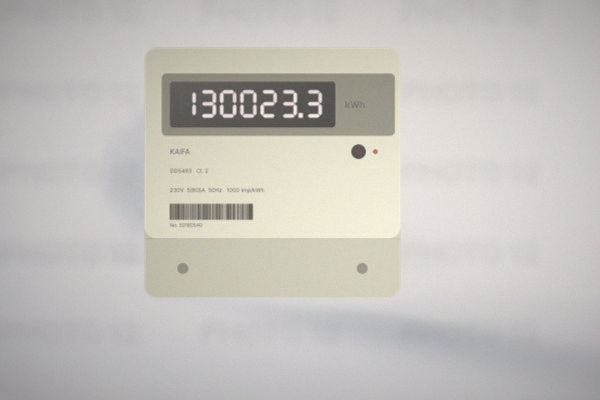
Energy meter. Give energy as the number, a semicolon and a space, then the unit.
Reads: 130023.3; kWh
